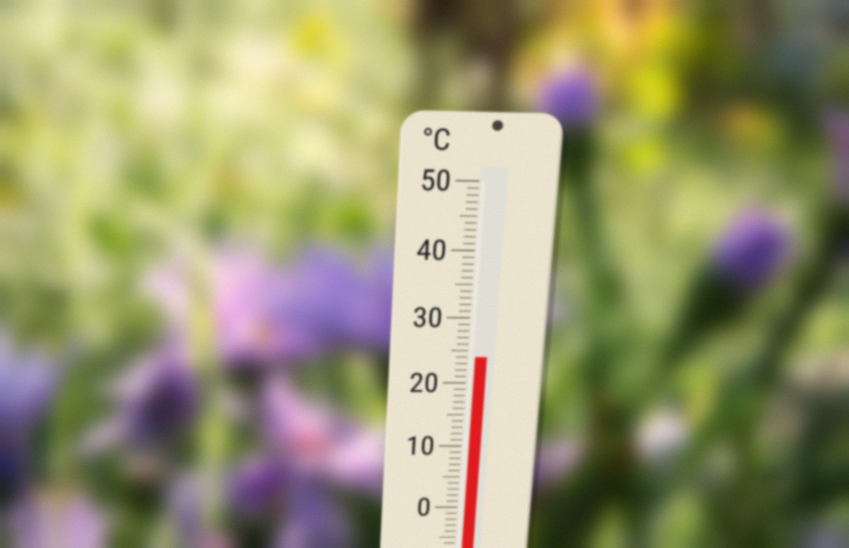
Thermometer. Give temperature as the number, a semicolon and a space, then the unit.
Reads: 24; °C
